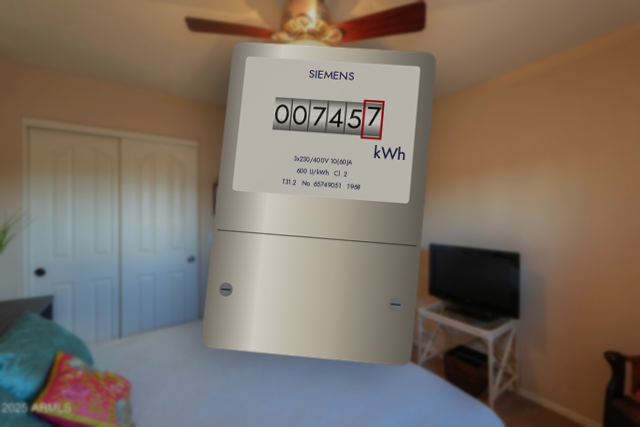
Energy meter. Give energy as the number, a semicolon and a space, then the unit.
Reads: 745.7; kWh
